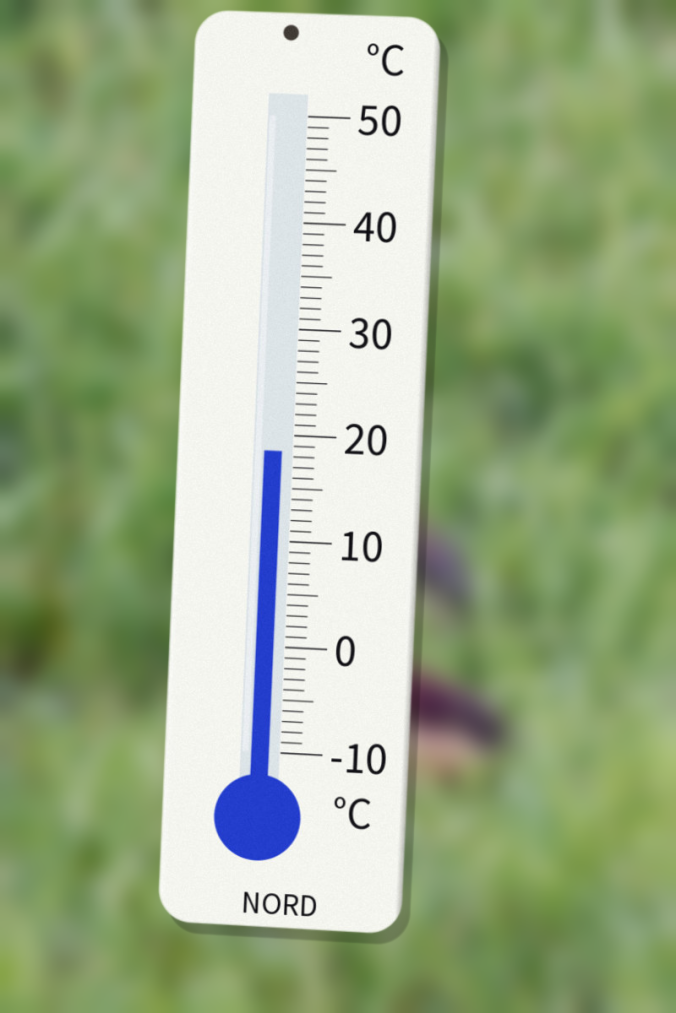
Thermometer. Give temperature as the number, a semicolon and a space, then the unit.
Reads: 18.5; °C
